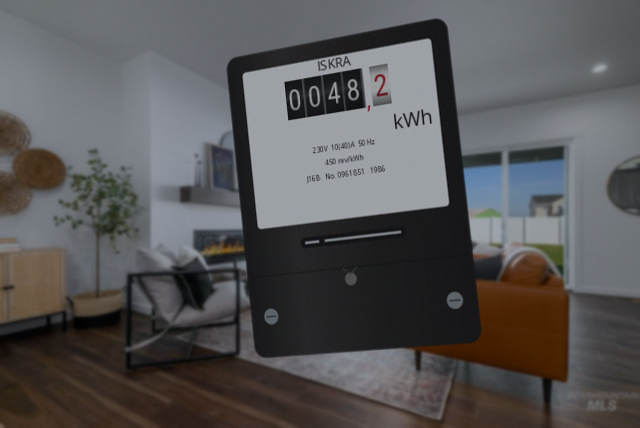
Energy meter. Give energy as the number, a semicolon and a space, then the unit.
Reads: 48.2; kWh
